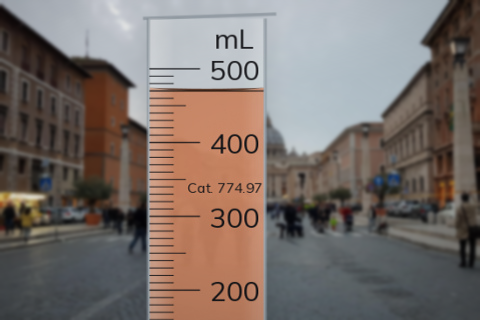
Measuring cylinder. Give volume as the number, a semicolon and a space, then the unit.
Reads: 470; mL
